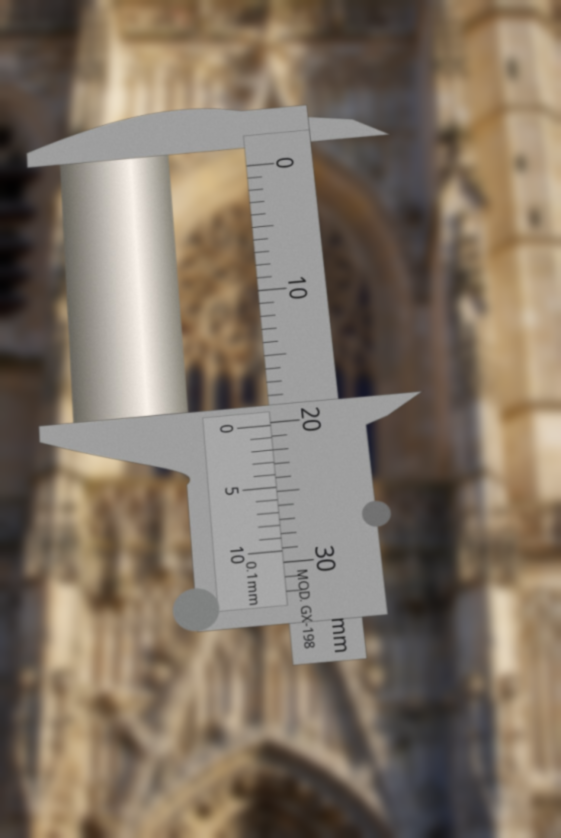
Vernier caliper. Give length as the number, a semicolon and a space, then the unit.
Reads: 20.2; mm
